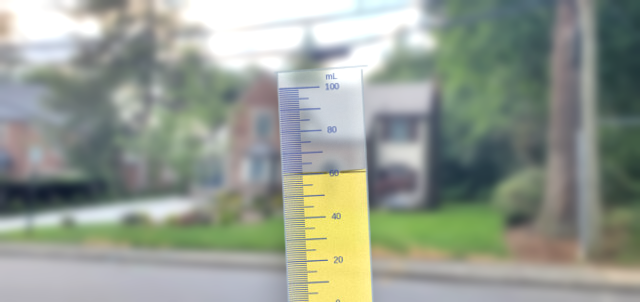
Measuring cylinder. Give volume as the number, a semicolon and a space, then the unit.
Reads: 60; mL
